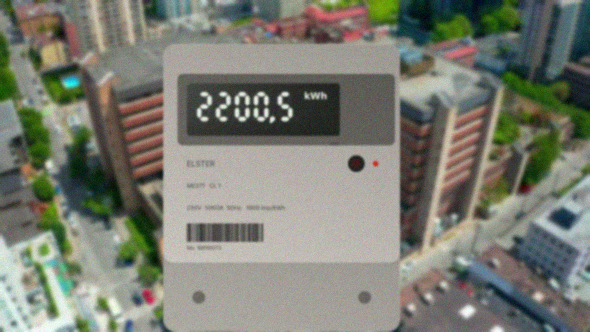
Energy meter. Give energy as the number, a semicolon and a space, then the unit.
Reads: 2200.5; kWh
